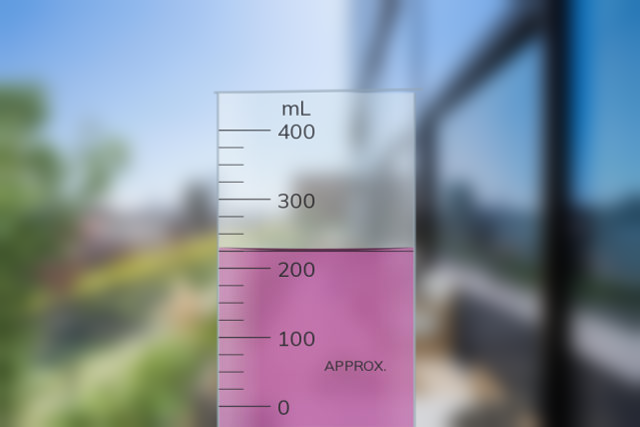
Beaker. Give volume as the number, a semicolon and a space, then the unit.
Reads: 225; mL
